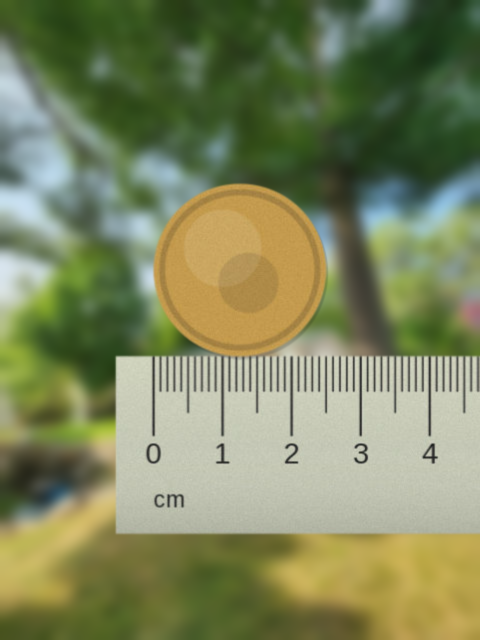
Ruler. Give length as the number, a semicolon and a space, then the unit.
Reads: 2.5; cm
